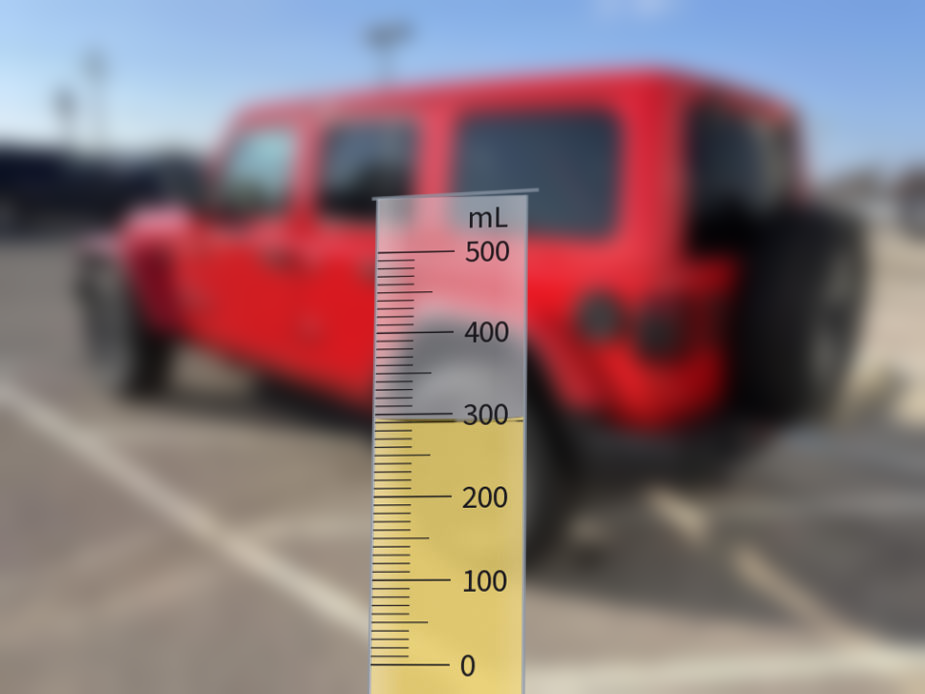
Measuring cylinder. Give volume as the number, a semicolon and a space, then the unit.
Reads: 290; mL
